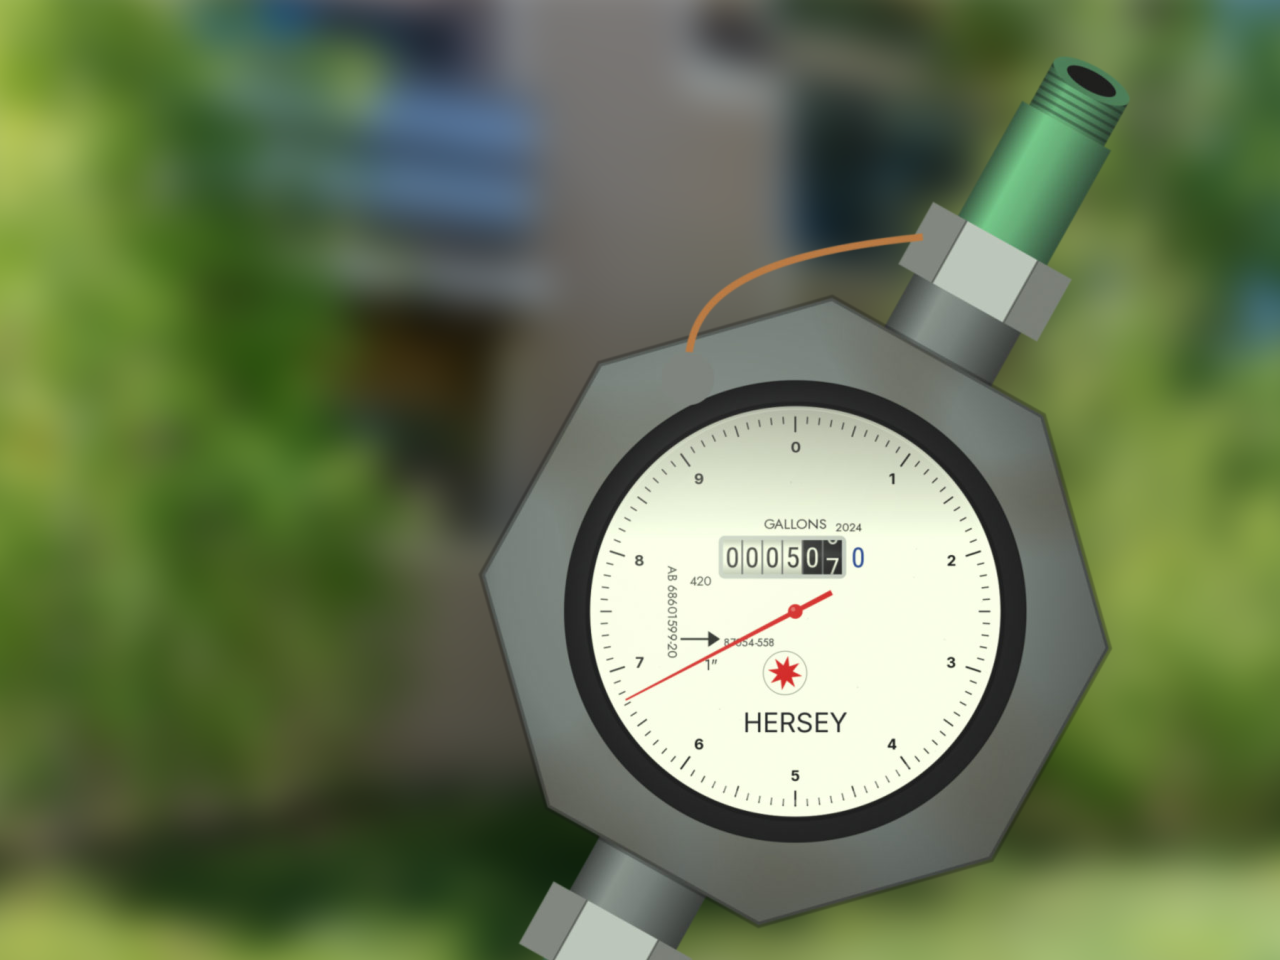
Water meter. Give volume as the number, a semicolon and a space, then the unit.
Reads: 5066.7; gal
